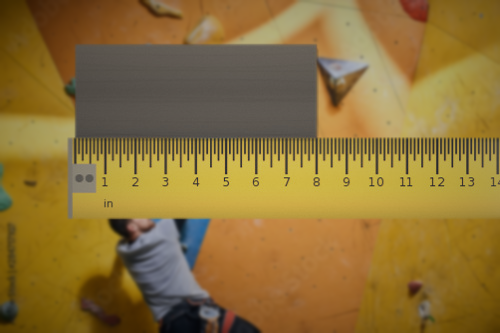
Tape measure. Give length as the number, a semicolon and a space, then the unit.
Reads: 8; in
